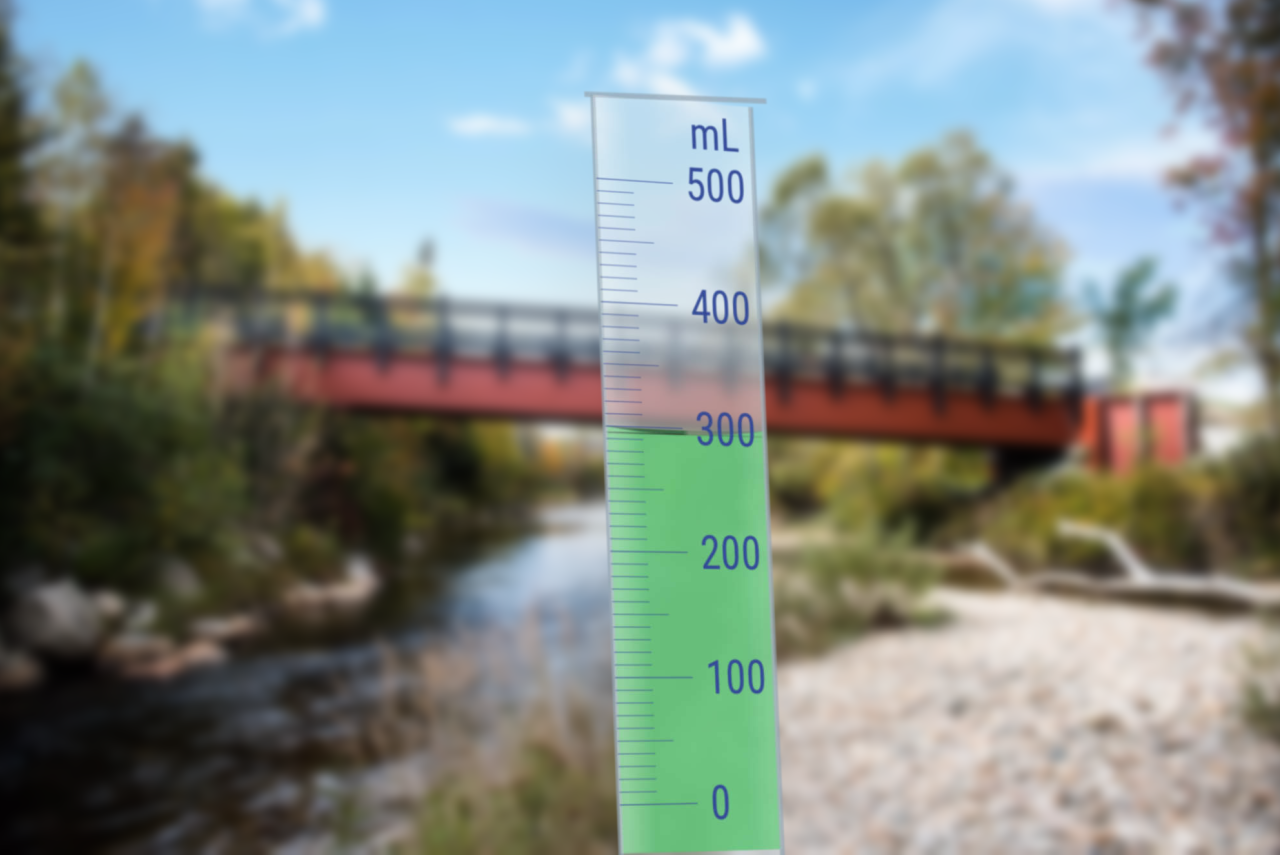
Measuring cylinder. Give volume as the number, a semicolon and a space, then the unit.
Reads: 295; mL
